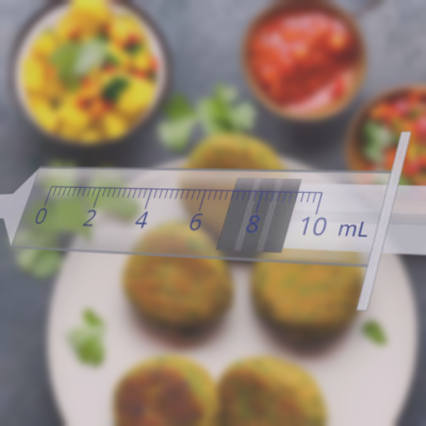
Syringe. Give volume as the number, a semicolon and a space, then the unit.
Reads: 7; mL
